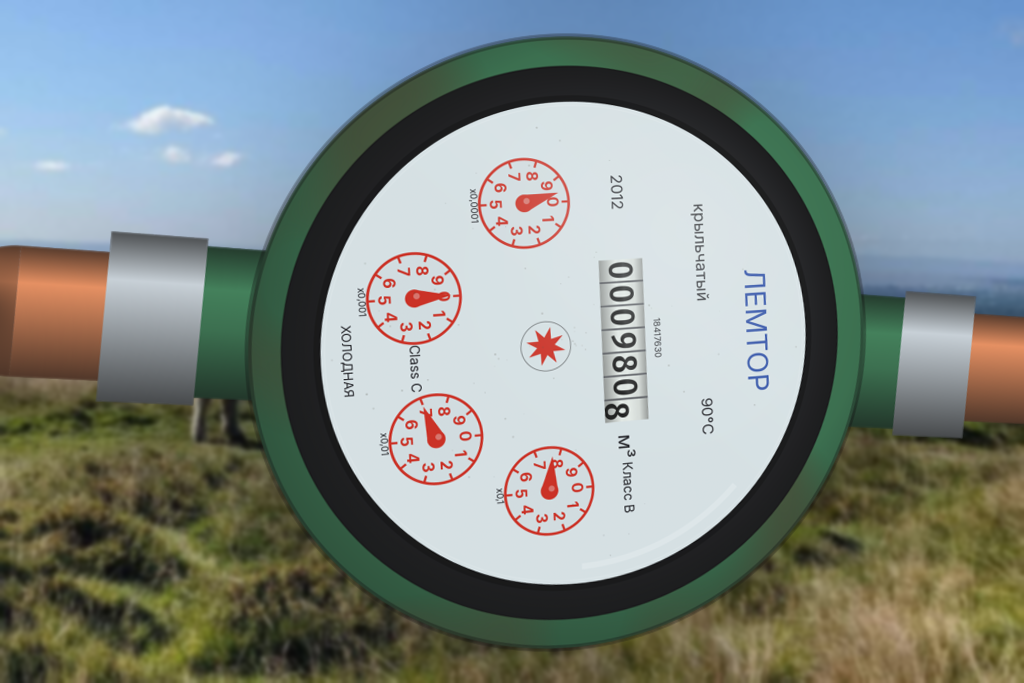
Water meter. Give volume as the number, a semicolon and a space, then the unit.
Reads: 9807.7699; m³
